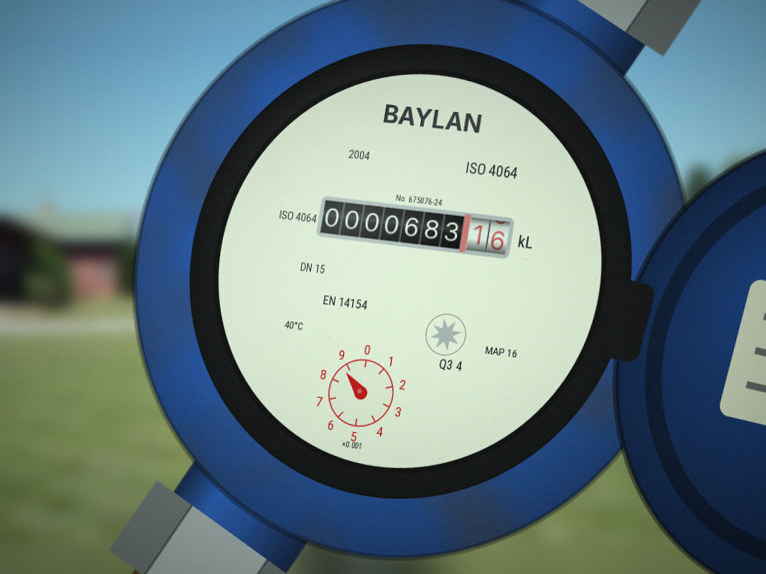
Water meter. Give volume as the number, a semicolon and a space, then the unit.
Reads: 683.158; kL
